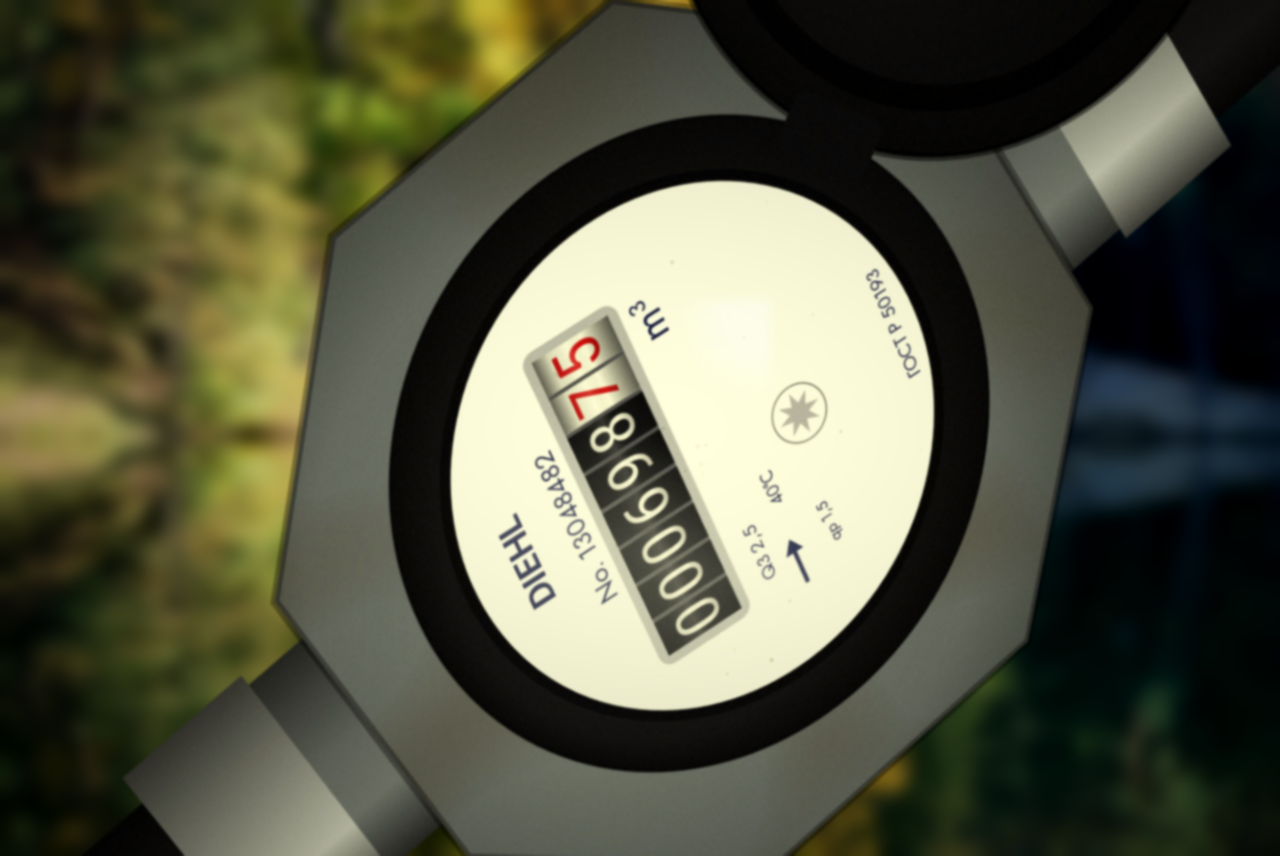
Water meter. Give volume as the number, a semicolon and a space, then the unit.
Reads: 698.75; m³
